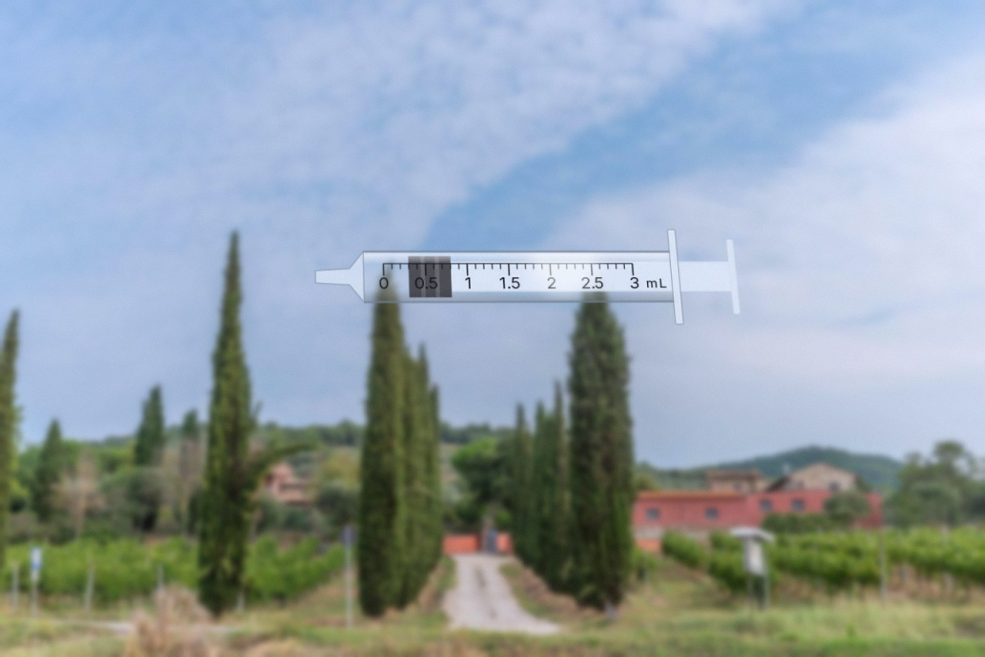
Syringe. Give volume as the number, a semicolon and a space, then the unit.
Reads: 0.3; mL
